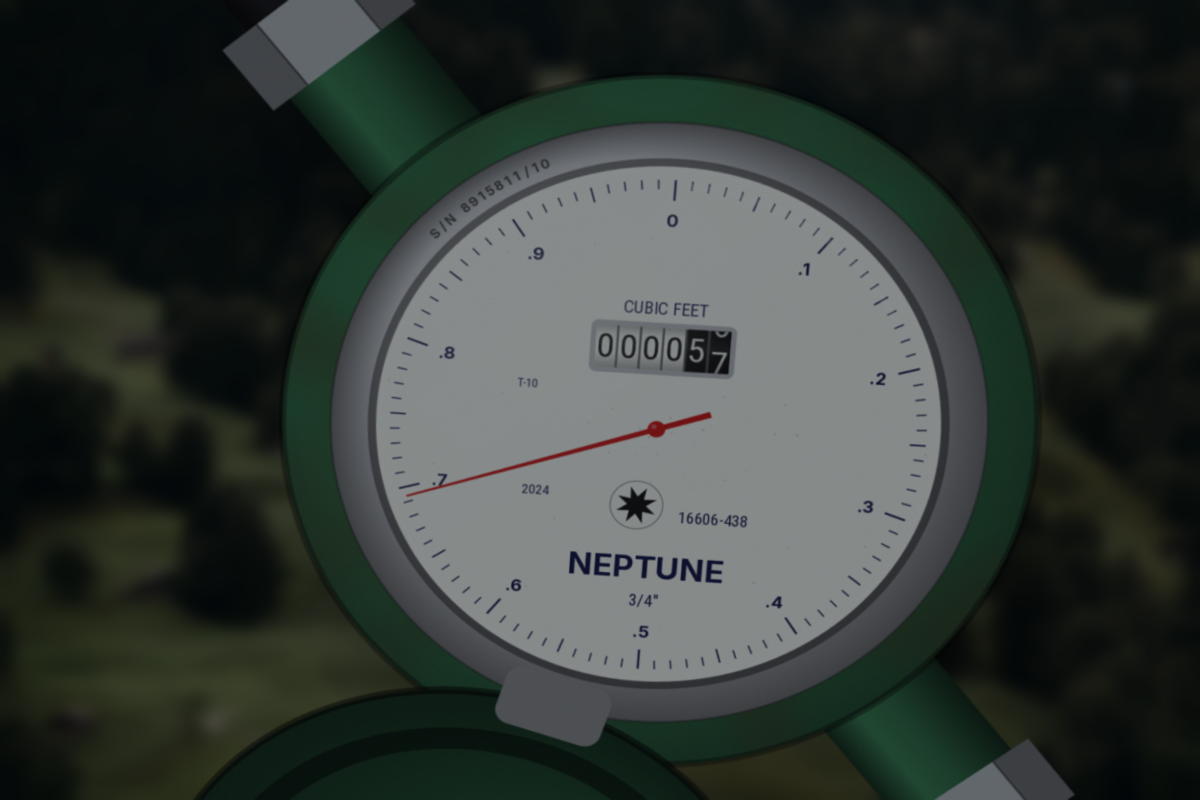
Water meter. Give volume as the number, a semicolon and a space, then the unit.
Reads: 56.69; ft³
